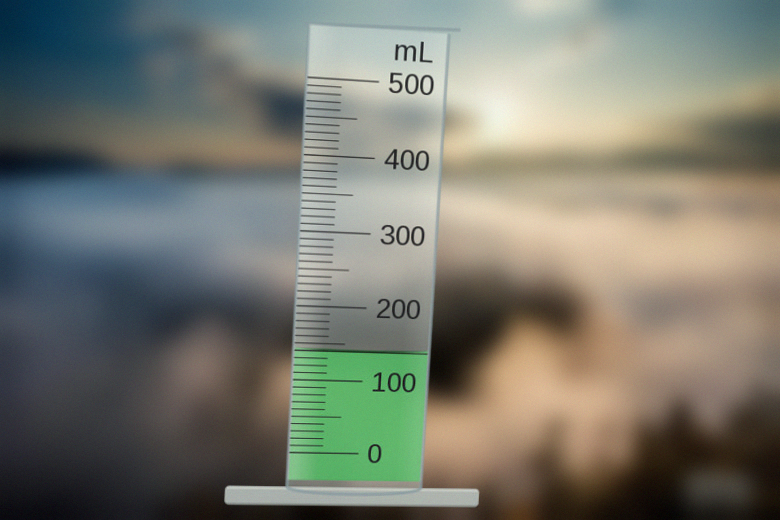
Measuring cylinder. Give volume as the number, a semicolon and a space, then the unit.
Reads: 140; mL
